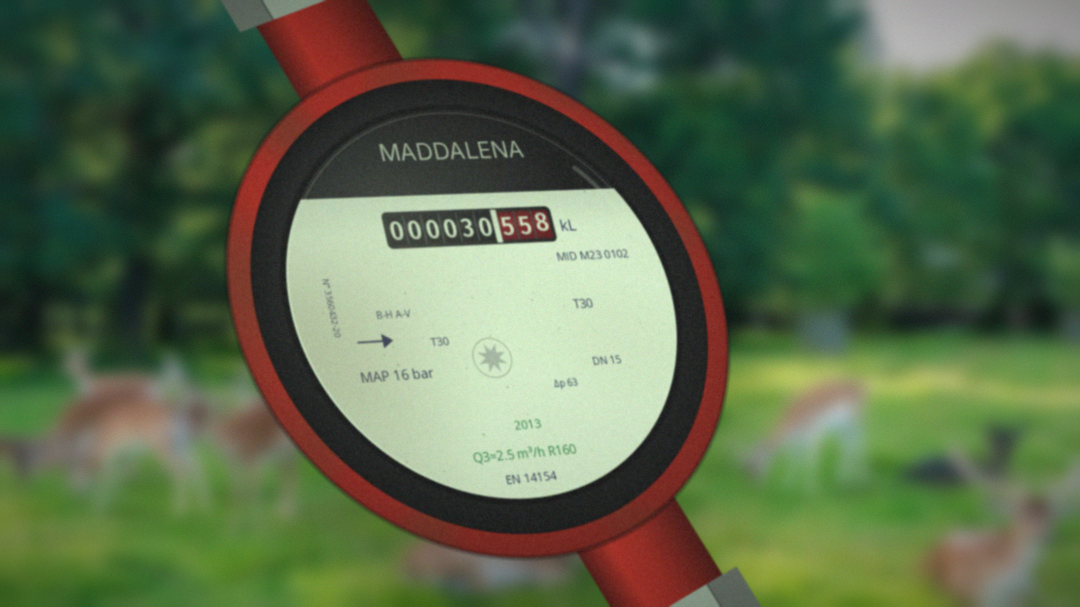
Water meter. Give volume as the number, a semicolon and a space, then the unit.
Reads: 30.558; kL
